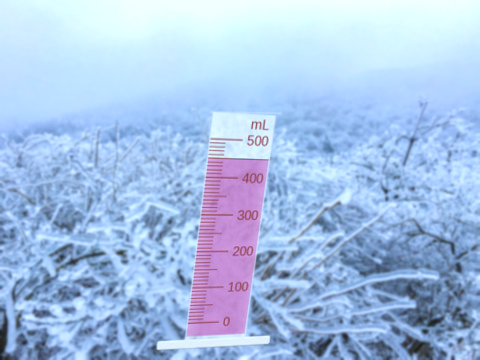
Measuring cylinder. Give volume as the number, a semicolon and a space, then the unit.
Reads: 450; mL
